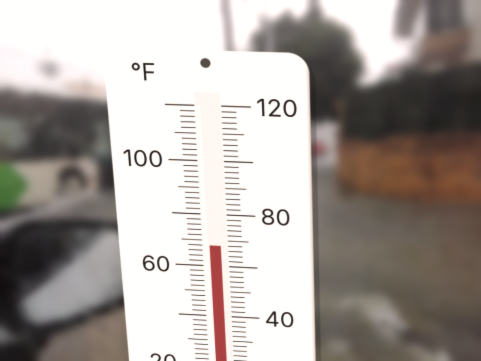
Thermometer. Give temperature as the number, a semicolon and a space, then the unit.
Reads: 68; °F
